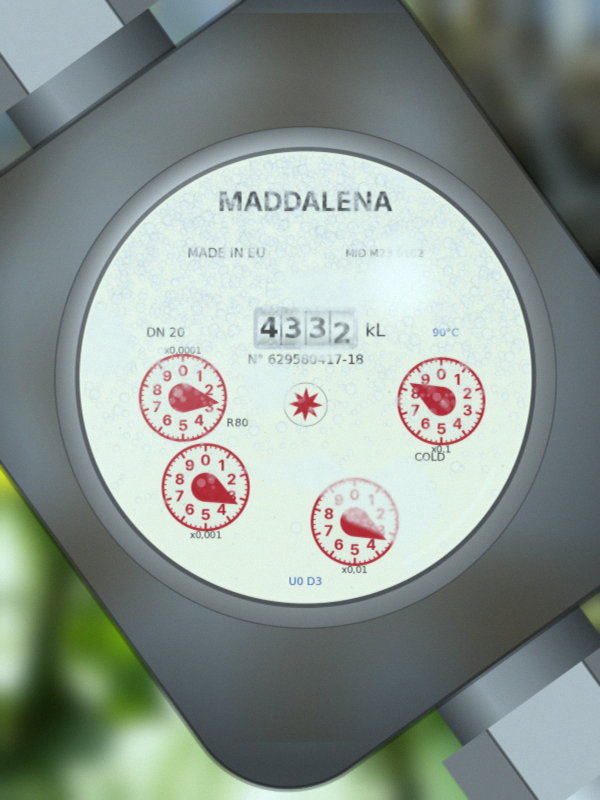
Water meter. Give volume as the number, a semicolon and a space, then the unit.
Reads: 4331.8332; kL
